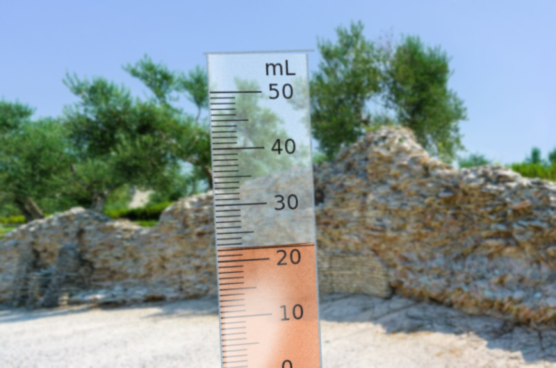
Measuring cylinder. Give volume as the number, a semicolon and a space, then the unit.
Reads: 22; mL
